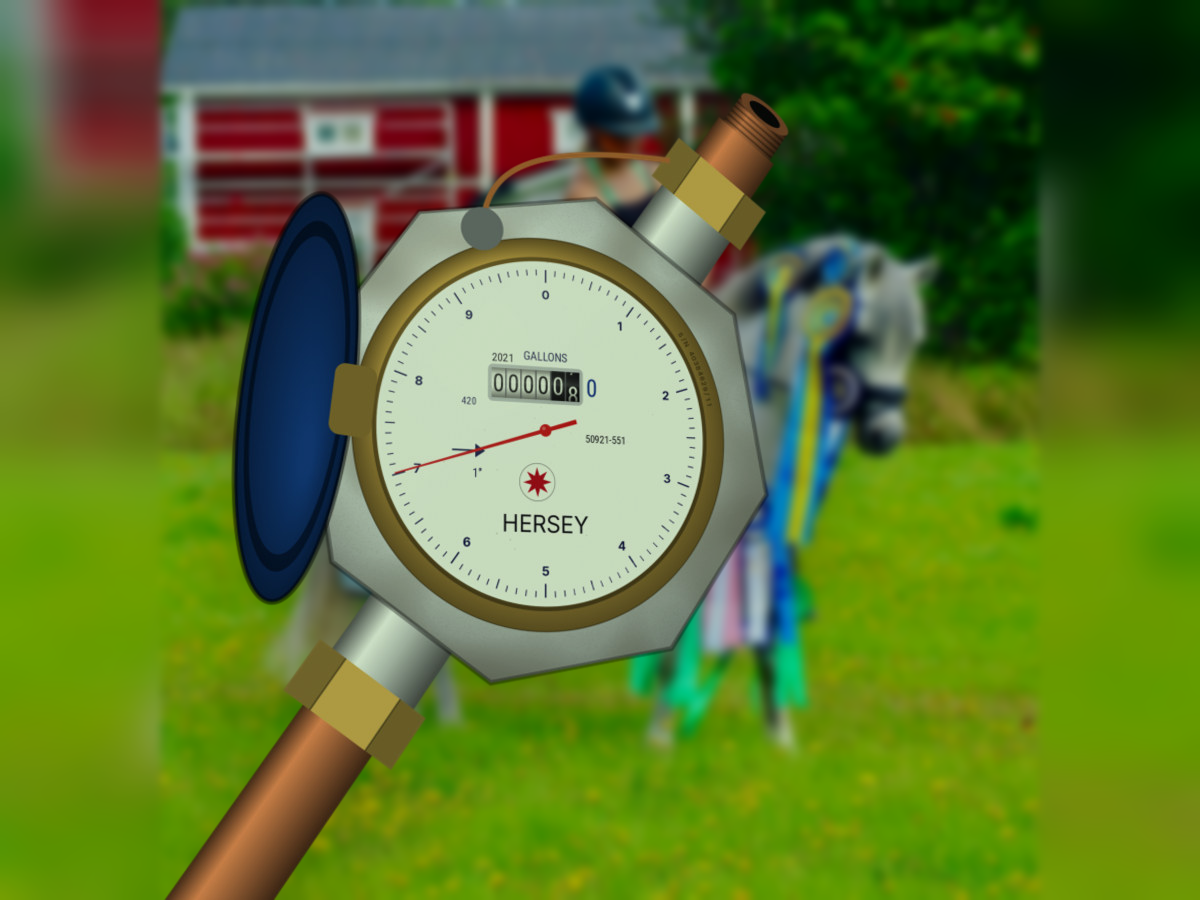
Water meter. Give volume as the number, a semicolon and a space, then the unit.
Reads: 77.0; gal
